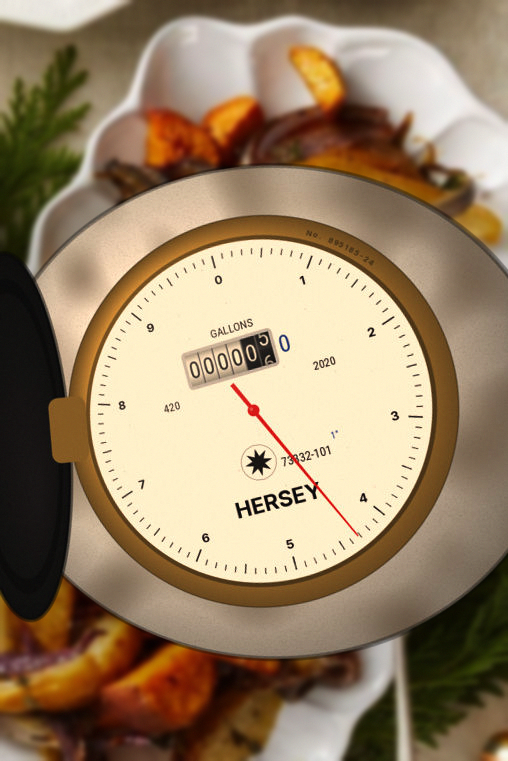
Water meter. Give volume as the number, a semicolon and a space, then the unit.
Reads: 54.3; gal
